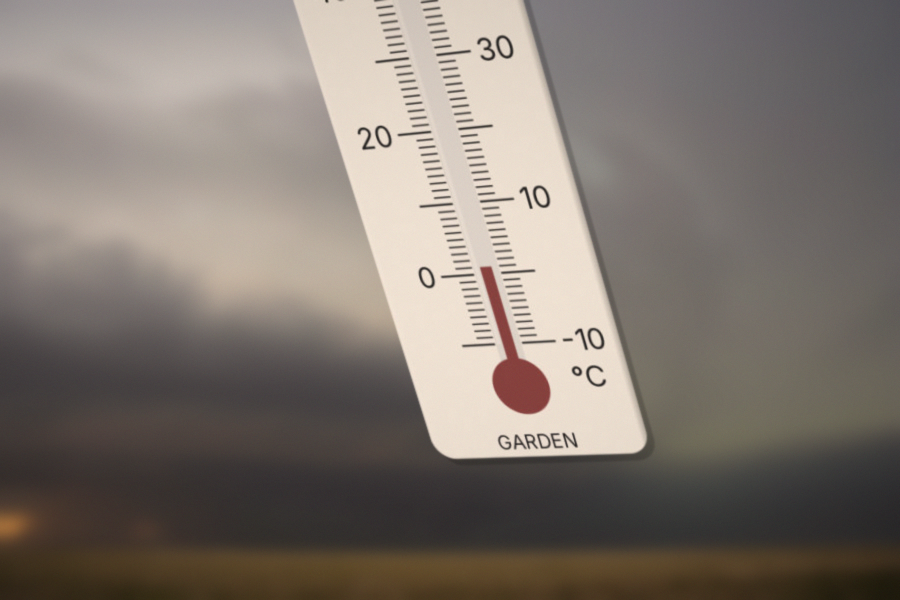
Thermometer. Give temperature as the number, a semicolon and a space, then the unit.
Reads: 1; °C
